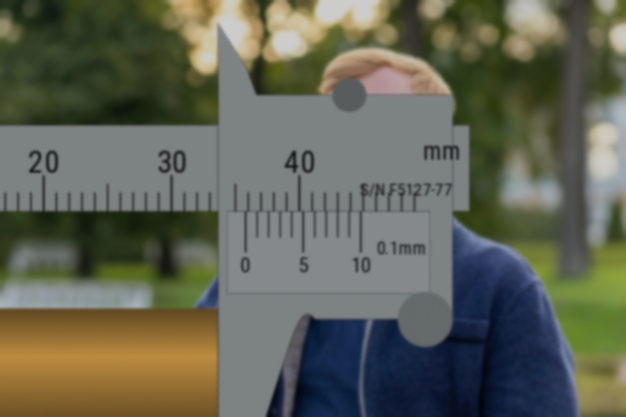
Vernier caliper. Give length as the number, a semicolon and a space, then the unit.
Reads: 35.8; mm
